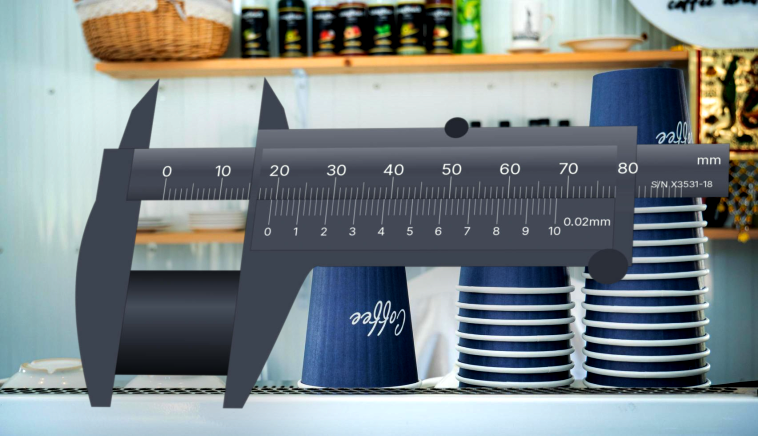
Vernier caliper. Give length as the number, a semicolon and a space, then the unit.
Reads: 19.2; mm
